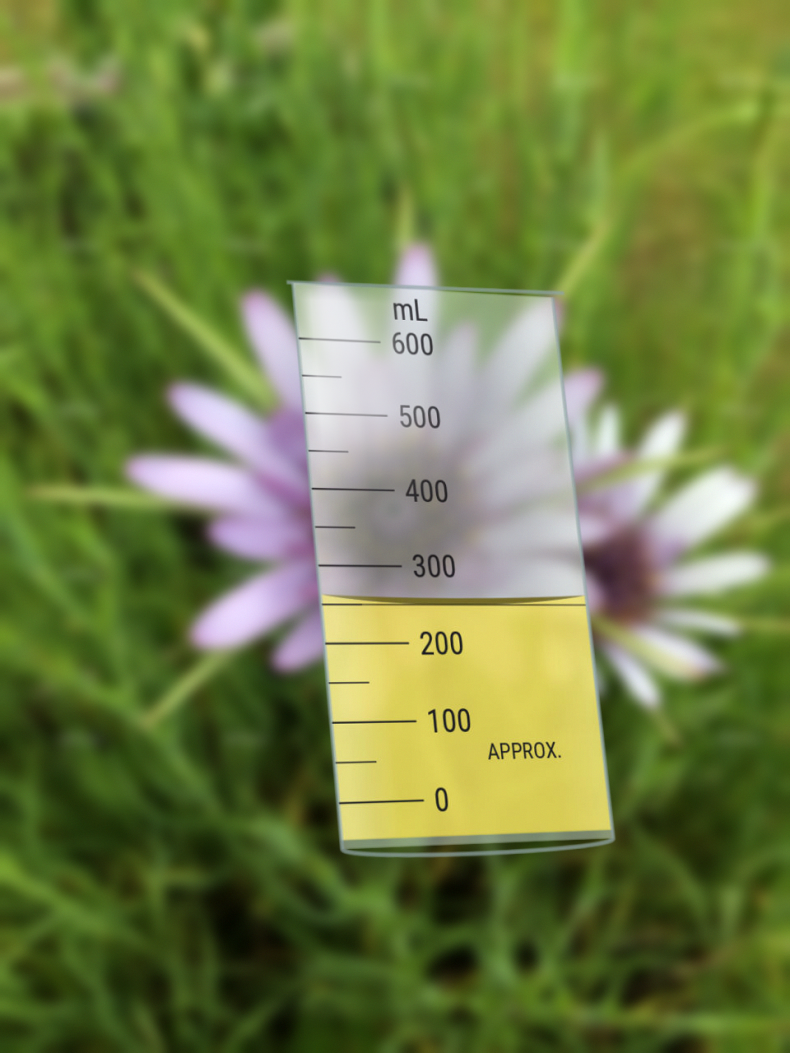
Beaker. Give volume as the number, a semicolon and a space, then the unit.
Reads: 250; mL
